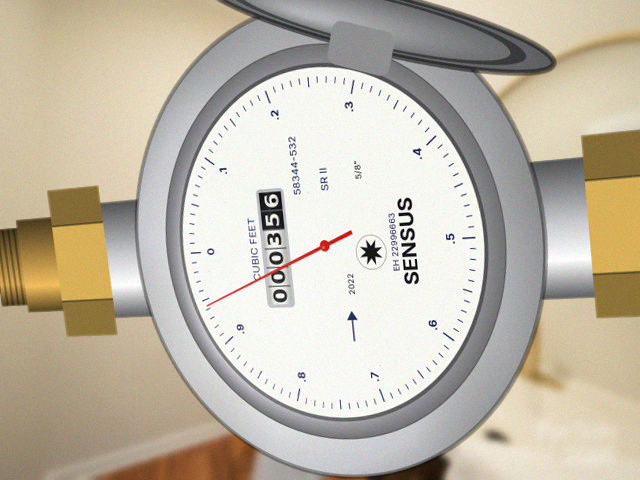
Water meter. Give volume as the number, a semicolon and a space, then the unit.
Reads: 355.94; ft³
